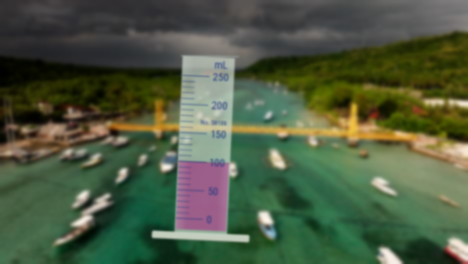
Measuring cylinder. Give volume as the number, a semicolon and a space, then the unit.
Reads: 100; mL
